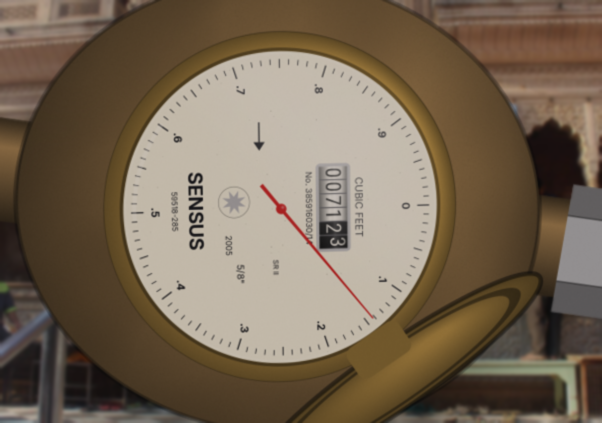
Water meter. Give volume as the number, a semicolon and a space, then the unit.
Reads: 7123.14; ft³
